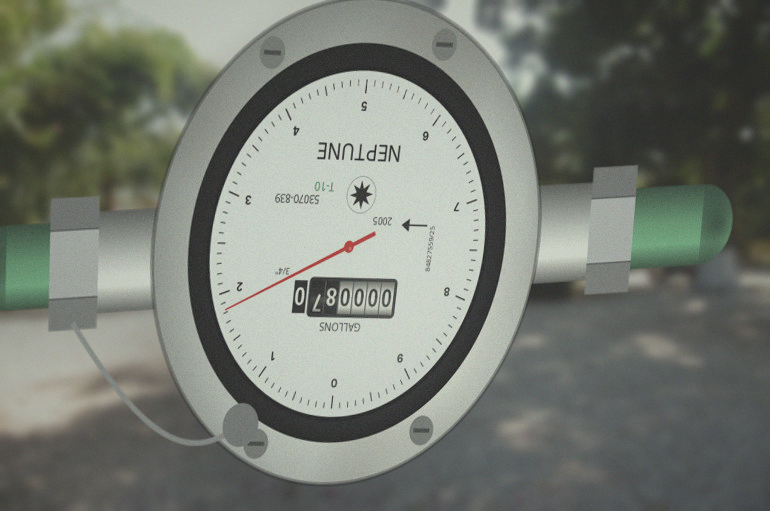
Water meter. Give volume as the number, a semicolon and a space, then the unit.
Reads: 871.8; gal
